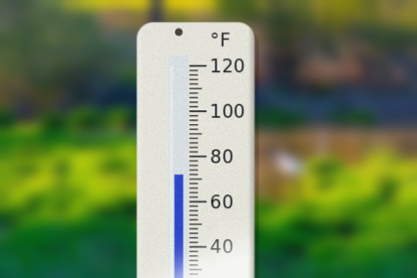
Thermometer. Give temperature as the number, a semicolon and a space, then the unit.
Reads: 72; °F
